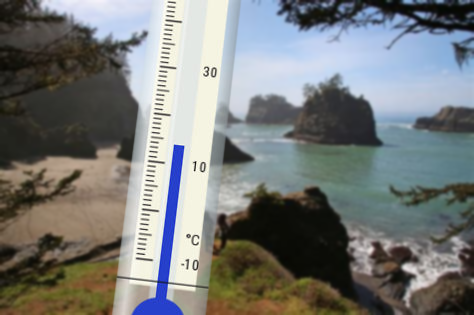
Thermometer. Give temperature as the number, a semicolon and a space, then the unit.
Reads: 14; °C
